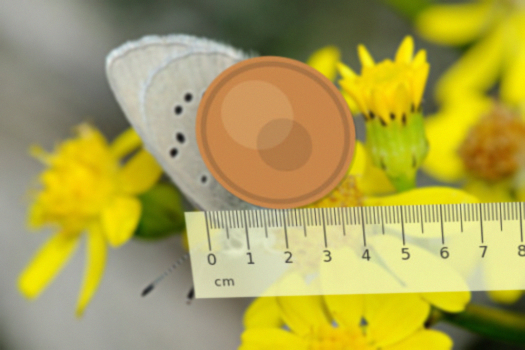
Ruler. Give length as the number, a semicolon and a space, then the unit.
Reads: 4; cm
